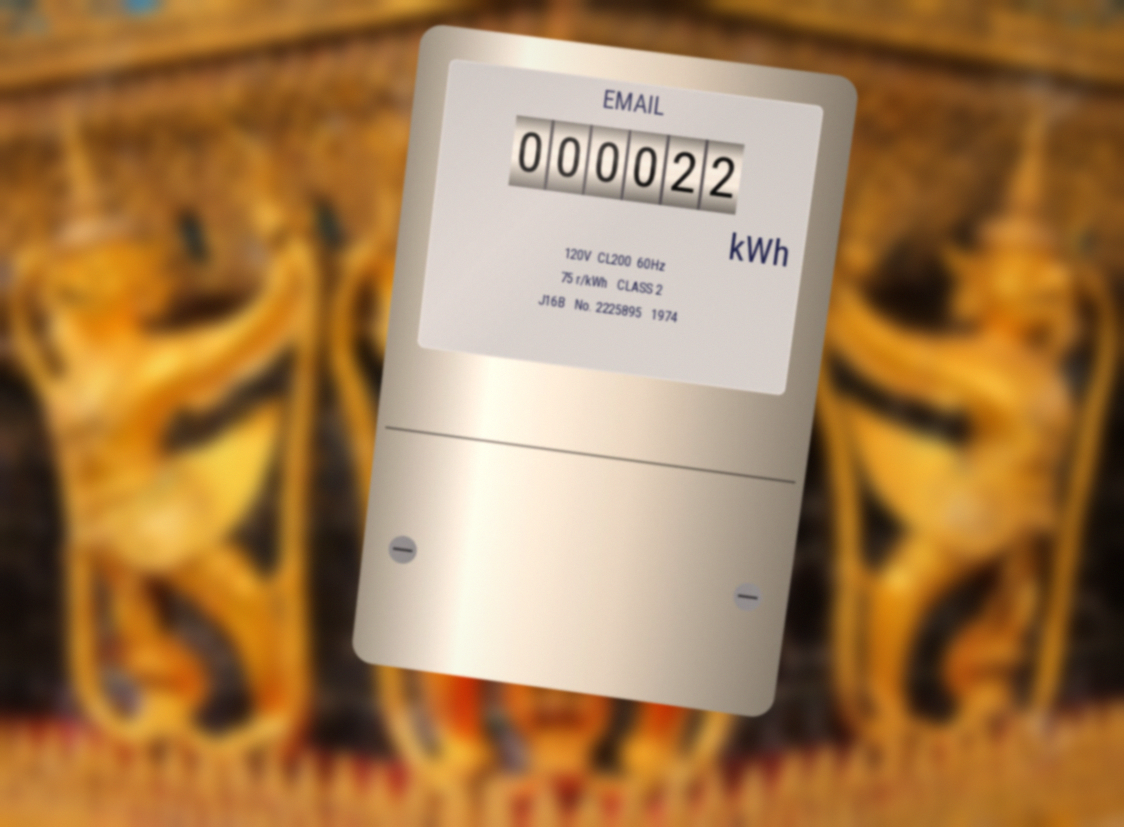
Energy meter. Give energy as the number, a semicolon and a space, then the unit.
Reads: 22; kWh
